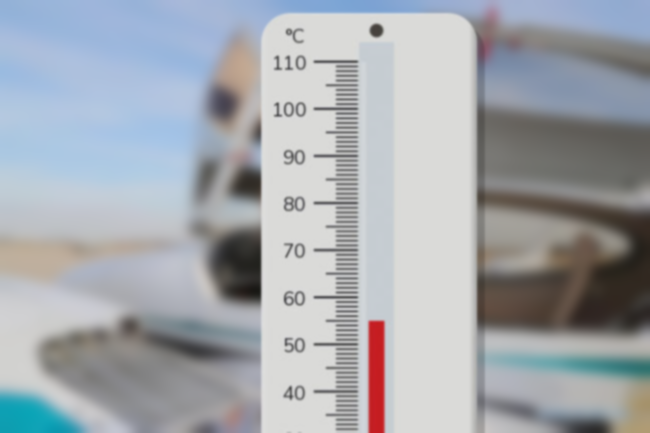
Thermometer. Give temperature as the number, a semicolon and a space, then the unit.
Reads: 55; °C
